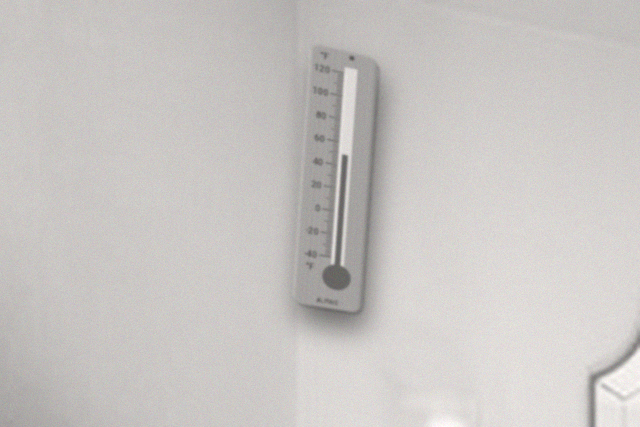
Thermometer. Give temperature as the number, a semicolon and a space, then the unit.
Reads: 50; °F
